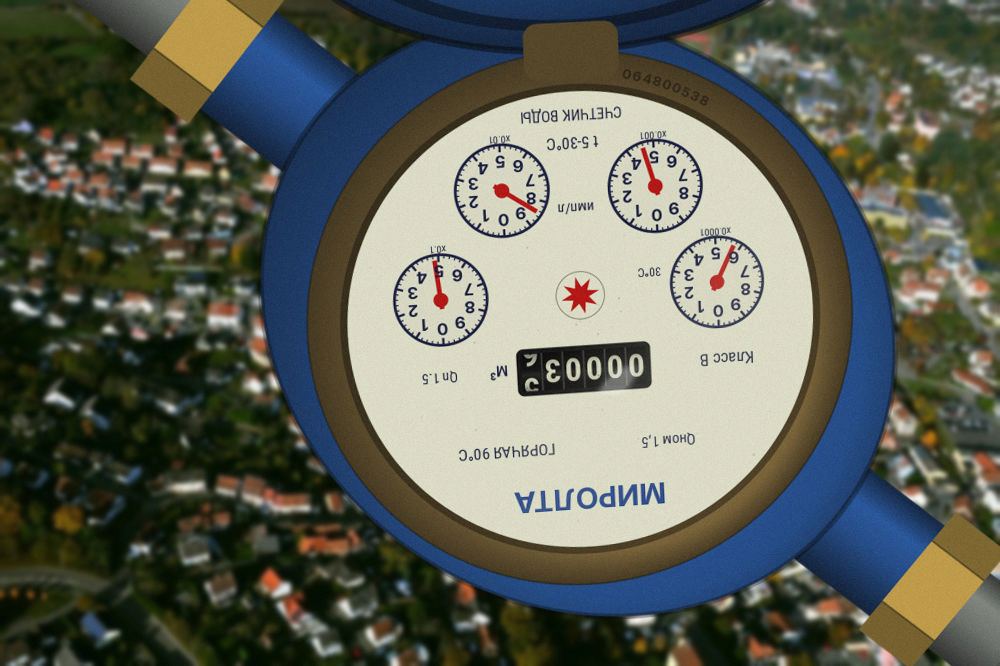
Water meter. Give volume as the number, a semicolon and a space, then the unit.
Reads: 35.4845; m³
